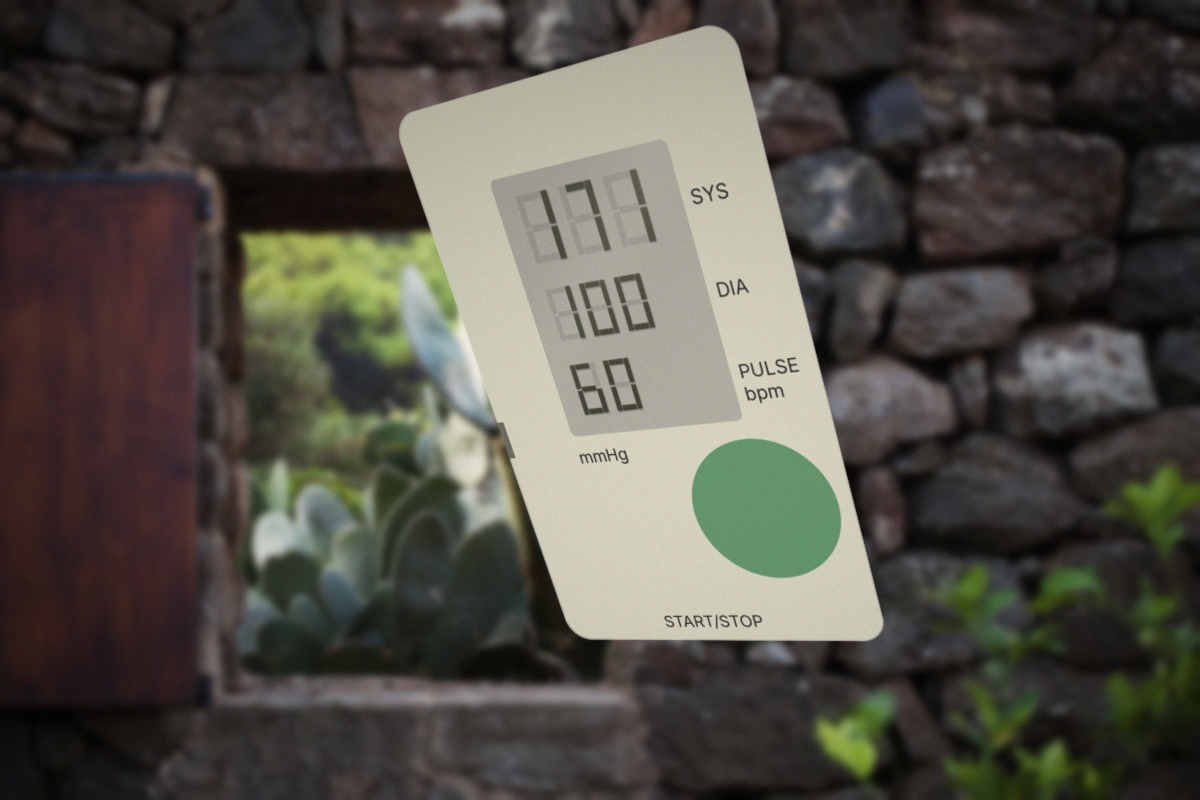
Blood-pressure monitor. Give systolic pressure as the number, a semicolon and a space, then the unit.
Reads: 171; mmHg
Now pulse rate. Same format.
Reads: 60; bpm
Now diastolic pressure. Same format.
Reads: 100; mmHg
